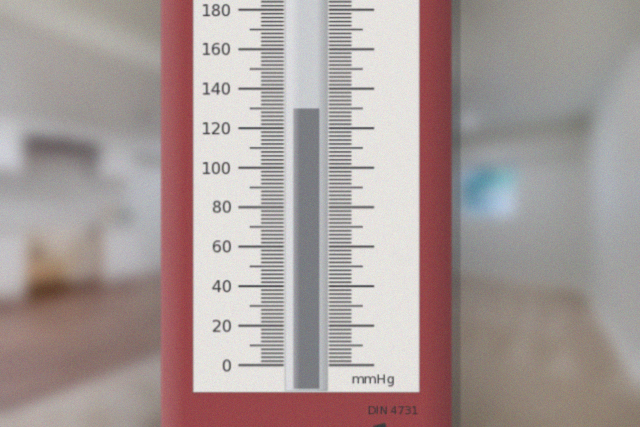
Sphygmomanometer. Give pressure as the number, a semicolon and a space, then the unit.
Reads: 130; mmHg
